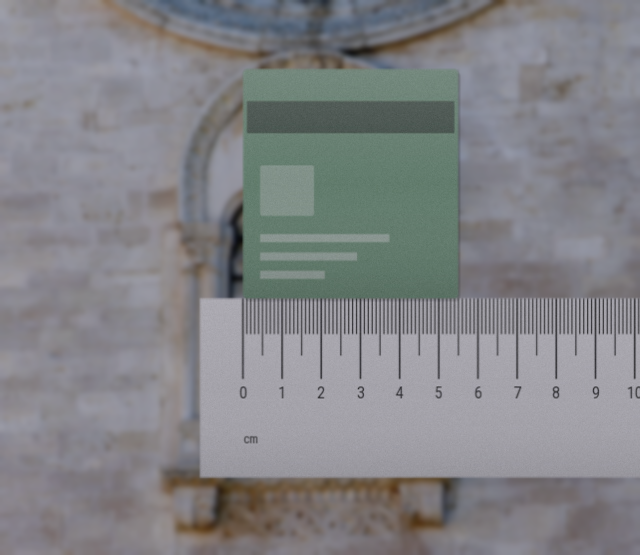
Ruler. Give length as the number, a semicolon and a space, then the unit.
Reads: 5.5; cm
